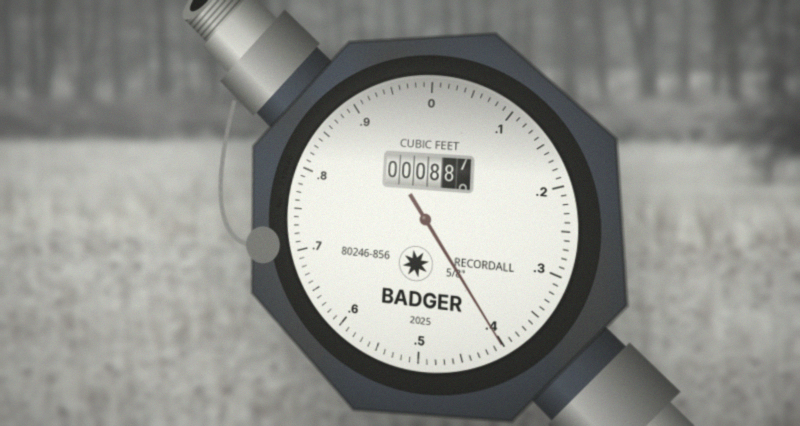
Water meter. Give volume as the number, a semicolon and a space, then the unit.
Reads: 887.40; ft³
